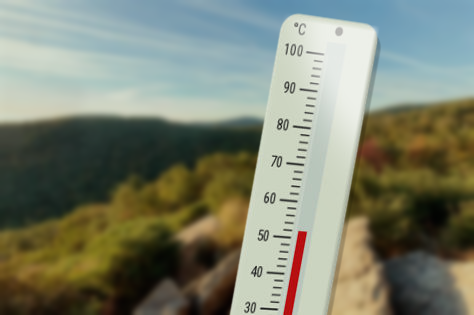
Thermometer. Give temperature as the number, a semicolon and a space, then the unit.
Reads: 52; °C
